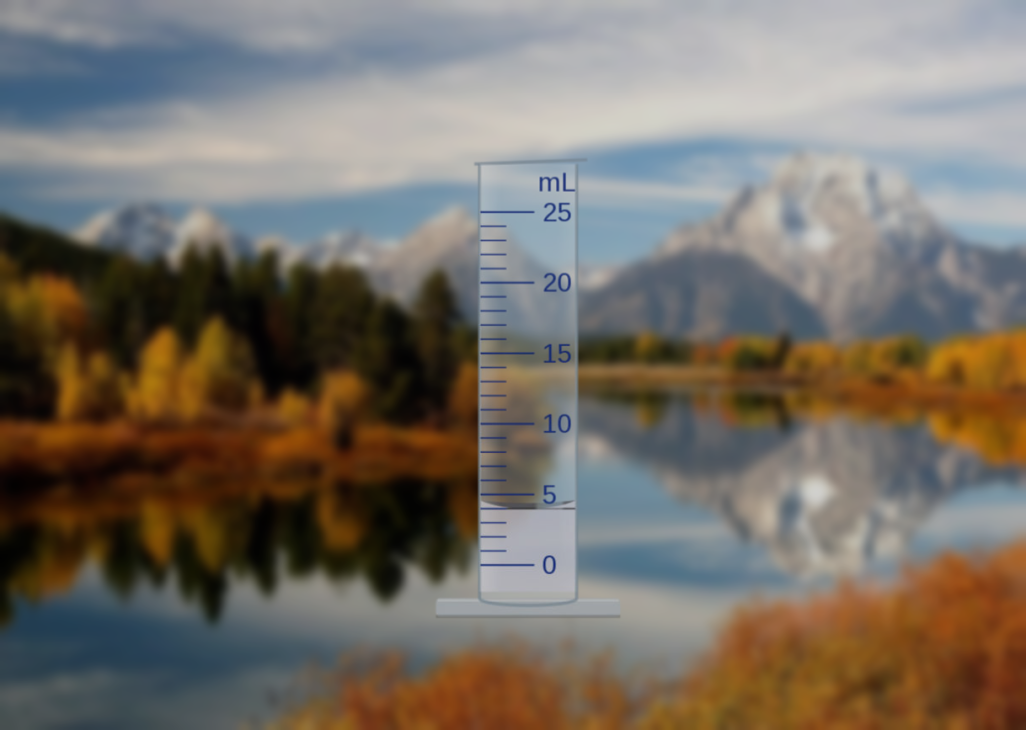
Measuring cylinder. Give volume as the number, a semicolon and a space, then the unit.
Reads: 4; mL
